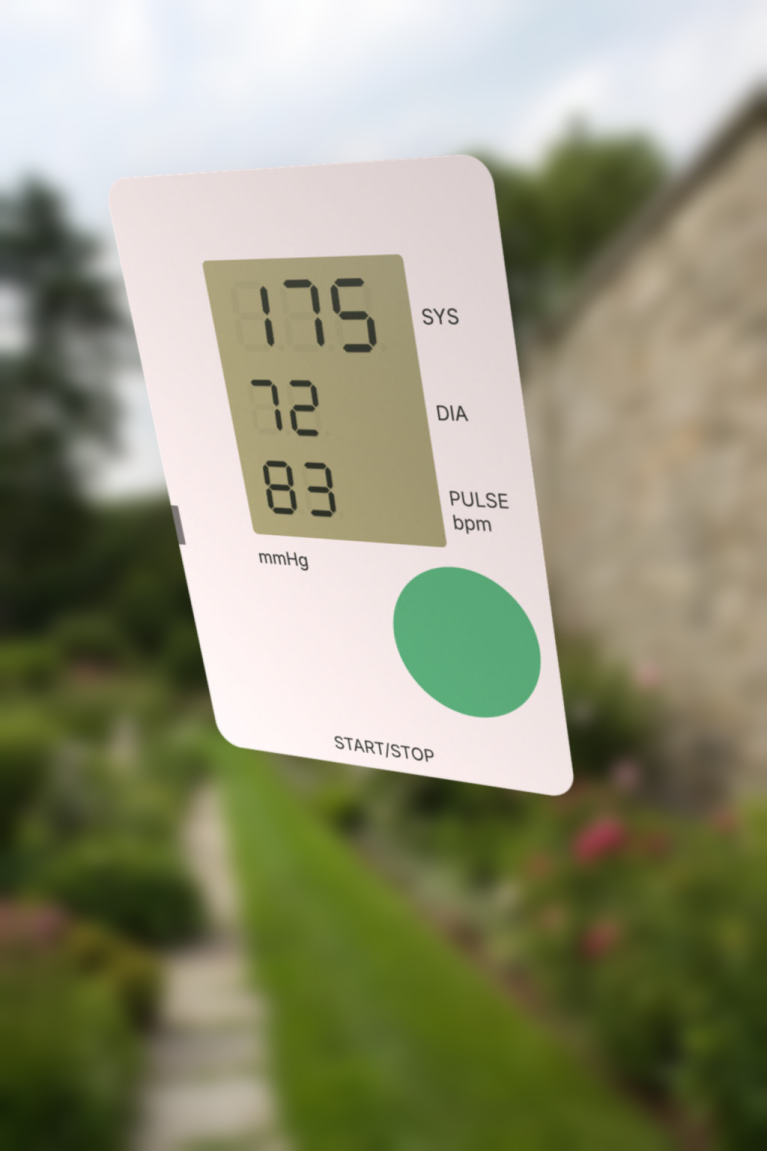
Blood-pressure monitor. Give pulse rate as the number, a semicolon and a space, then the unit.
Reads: 83; bpm
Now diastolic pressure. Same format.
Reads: 72; mmHg
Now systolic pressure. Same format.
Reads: 175; mmHg
